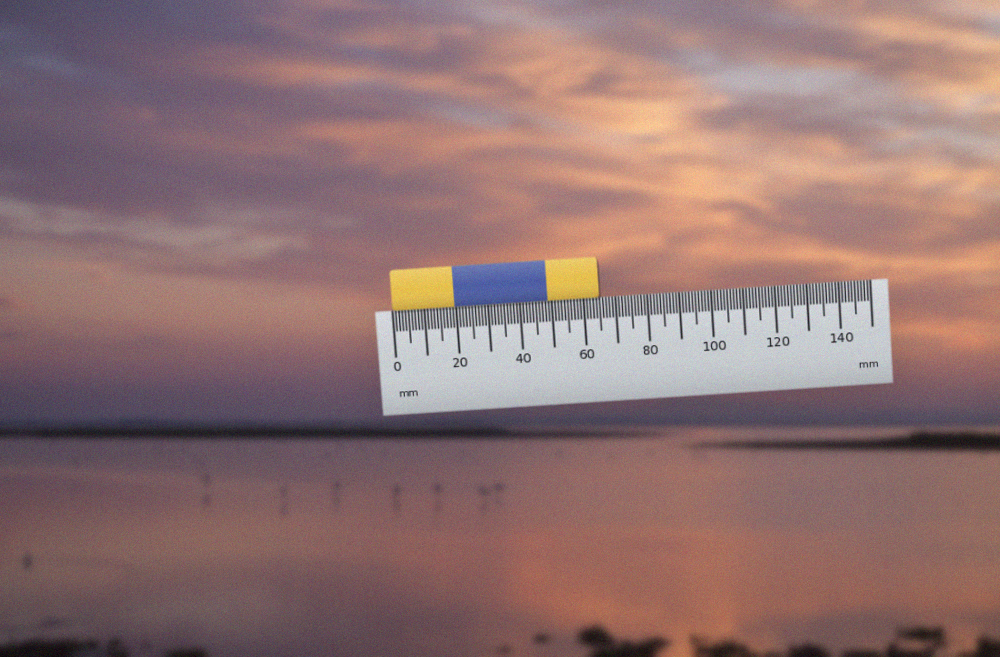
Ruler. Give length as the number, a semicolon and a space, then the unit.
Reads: 65; mm
